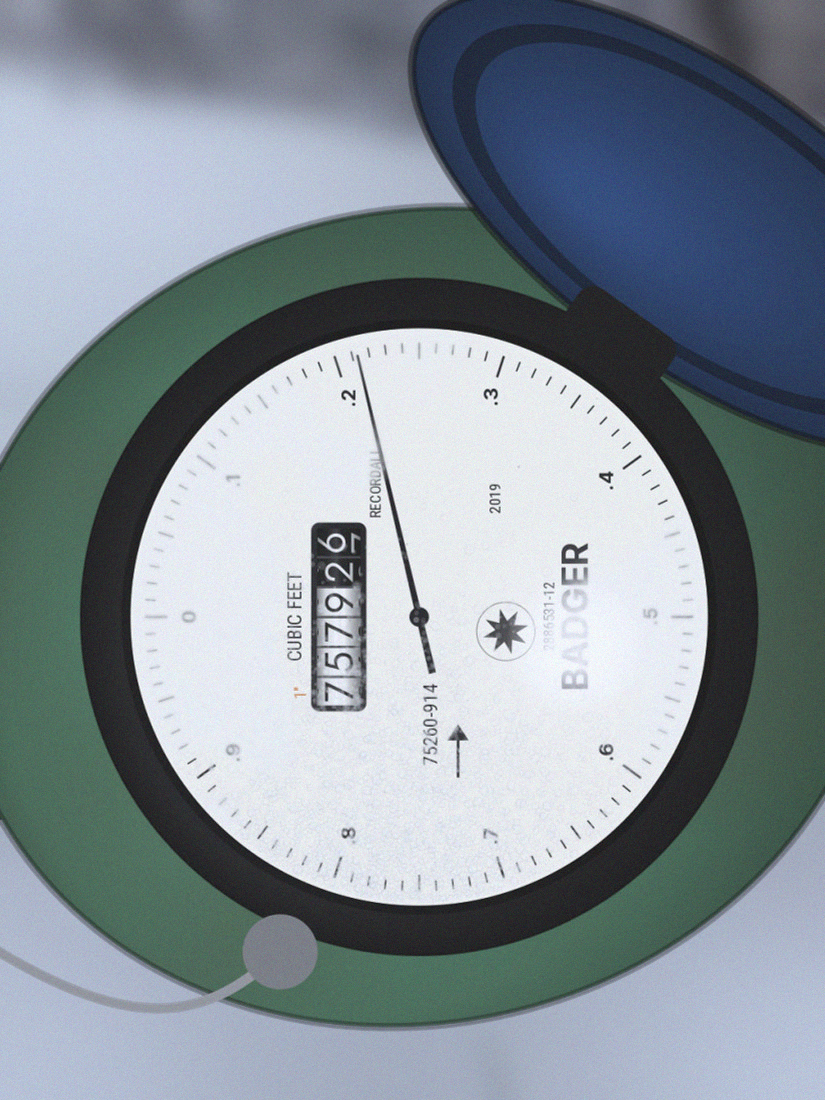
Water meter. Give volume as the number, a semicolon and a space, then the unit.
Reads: 757926.21; ft³
